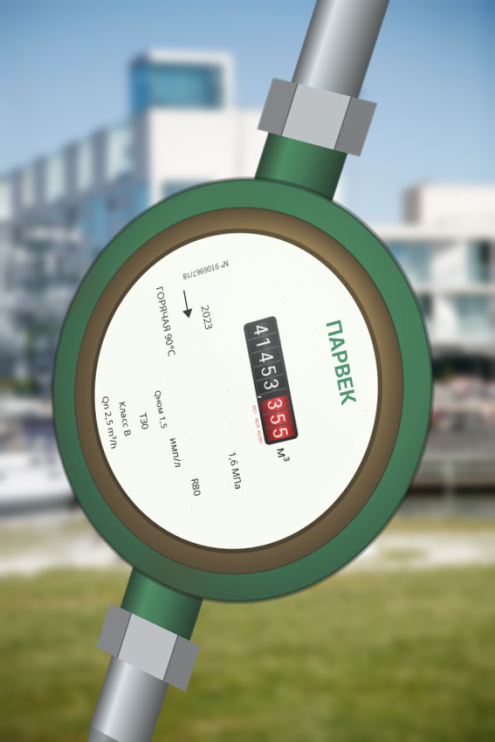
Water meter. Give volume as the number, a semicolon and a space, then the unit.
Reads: 41453.355; m³
